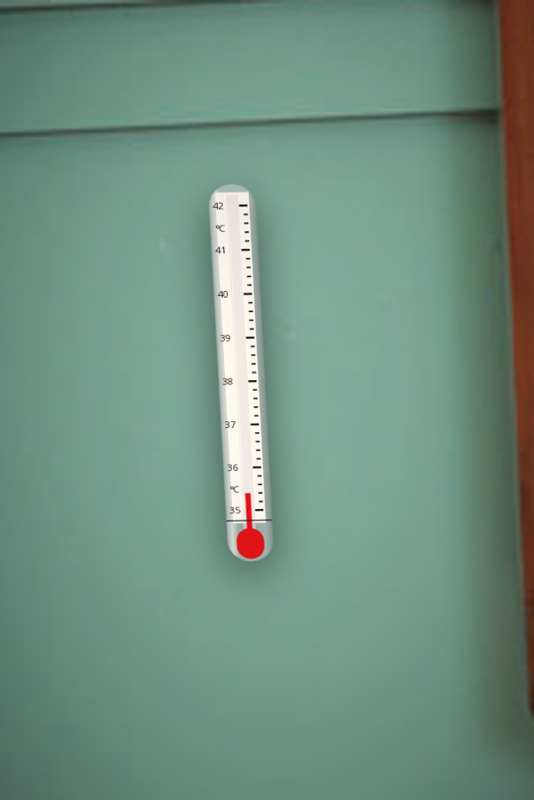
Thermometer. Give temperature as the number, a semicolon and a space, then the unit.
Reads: 35.4; °C
